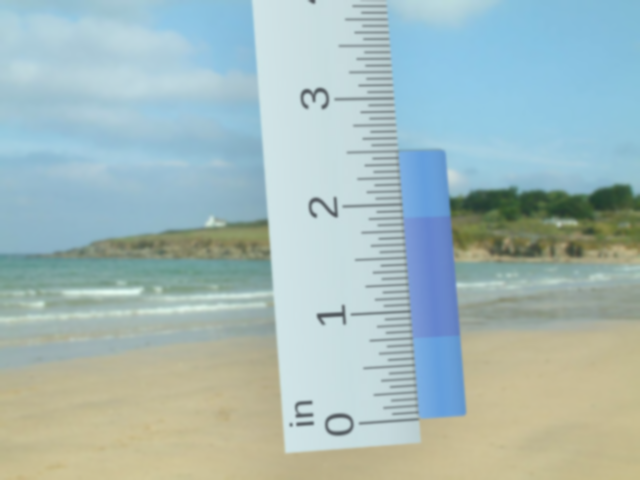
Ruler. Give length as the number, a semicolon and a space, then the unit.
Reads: 2.5; in
